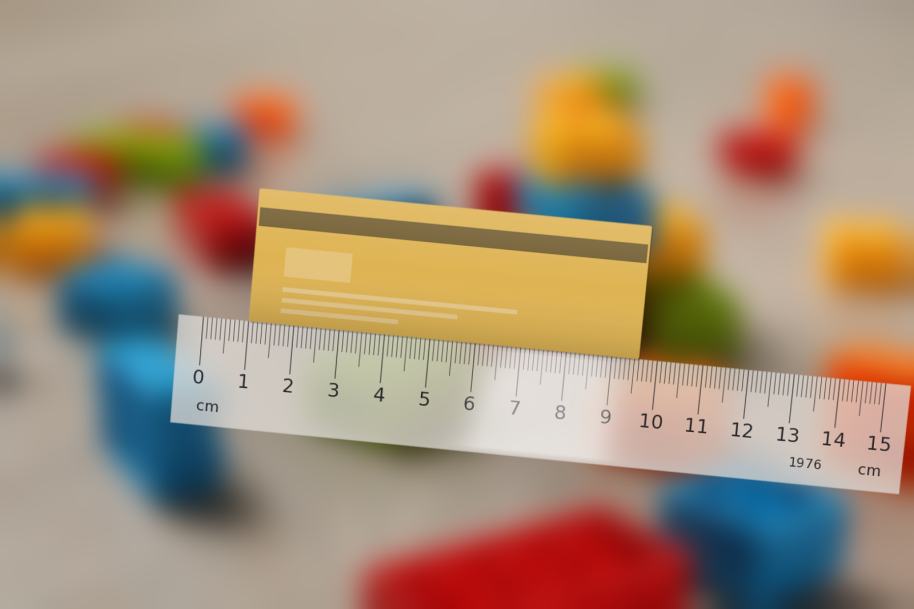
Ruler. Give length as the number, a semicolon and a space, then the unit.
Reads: 8.6; cm
